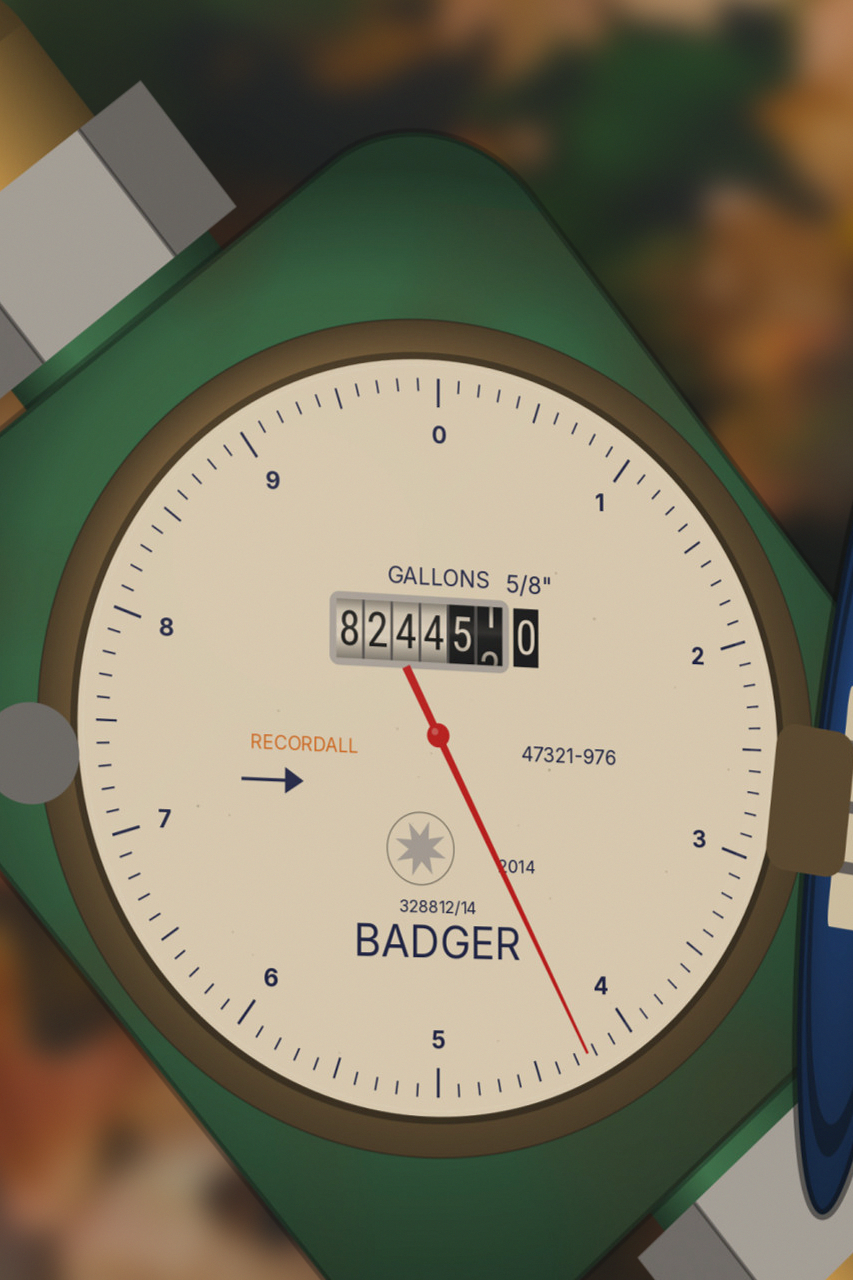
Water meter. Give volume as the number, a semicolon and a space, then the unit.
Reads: 8244514.2; gal
